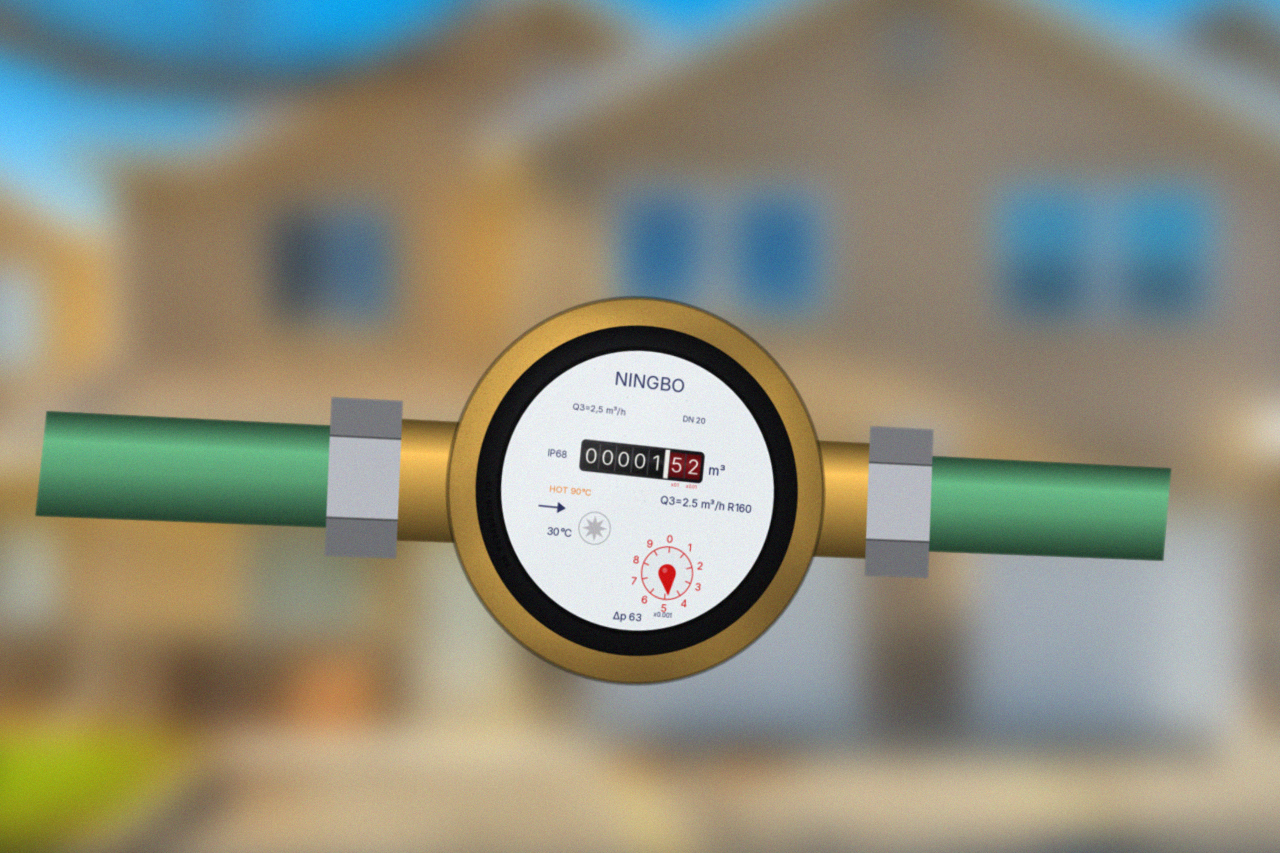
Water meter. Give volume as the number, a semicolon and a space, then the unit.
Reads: 1.524; m³
